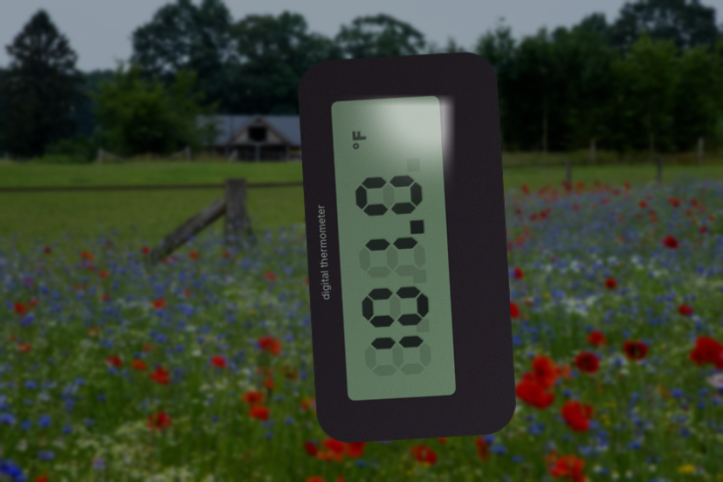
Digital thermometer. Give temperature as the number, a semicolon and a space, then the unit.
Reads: 101.0; °F
